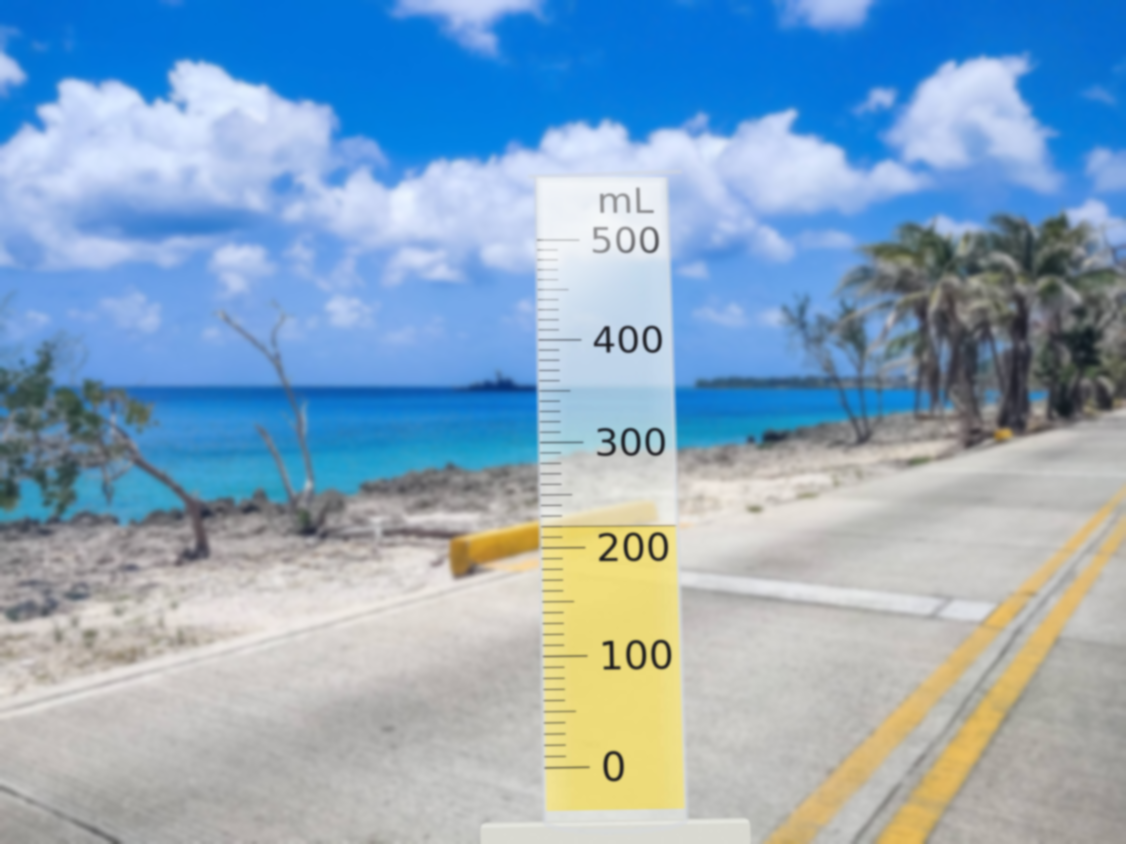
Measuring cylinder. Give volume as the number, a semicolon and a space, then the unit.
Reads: 220; mL
